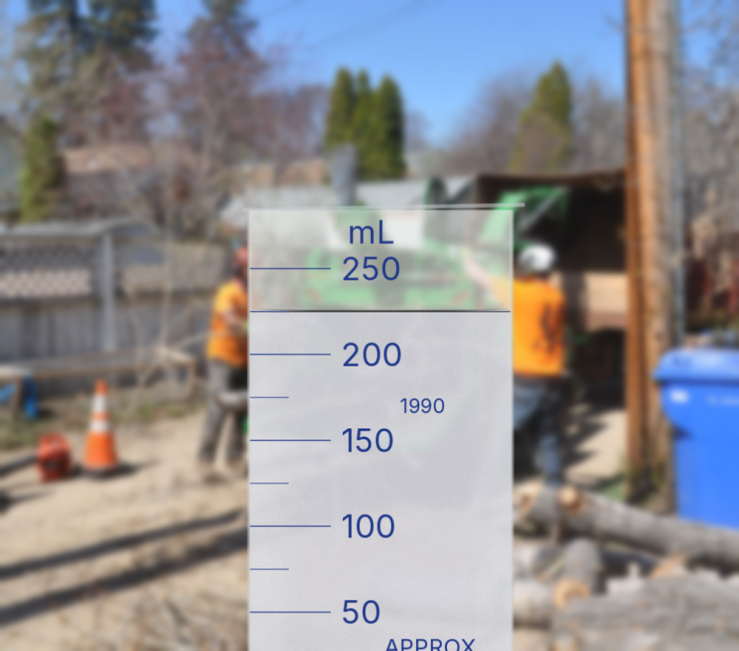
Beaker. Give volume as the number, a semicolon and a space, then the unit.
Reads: 225; mL
